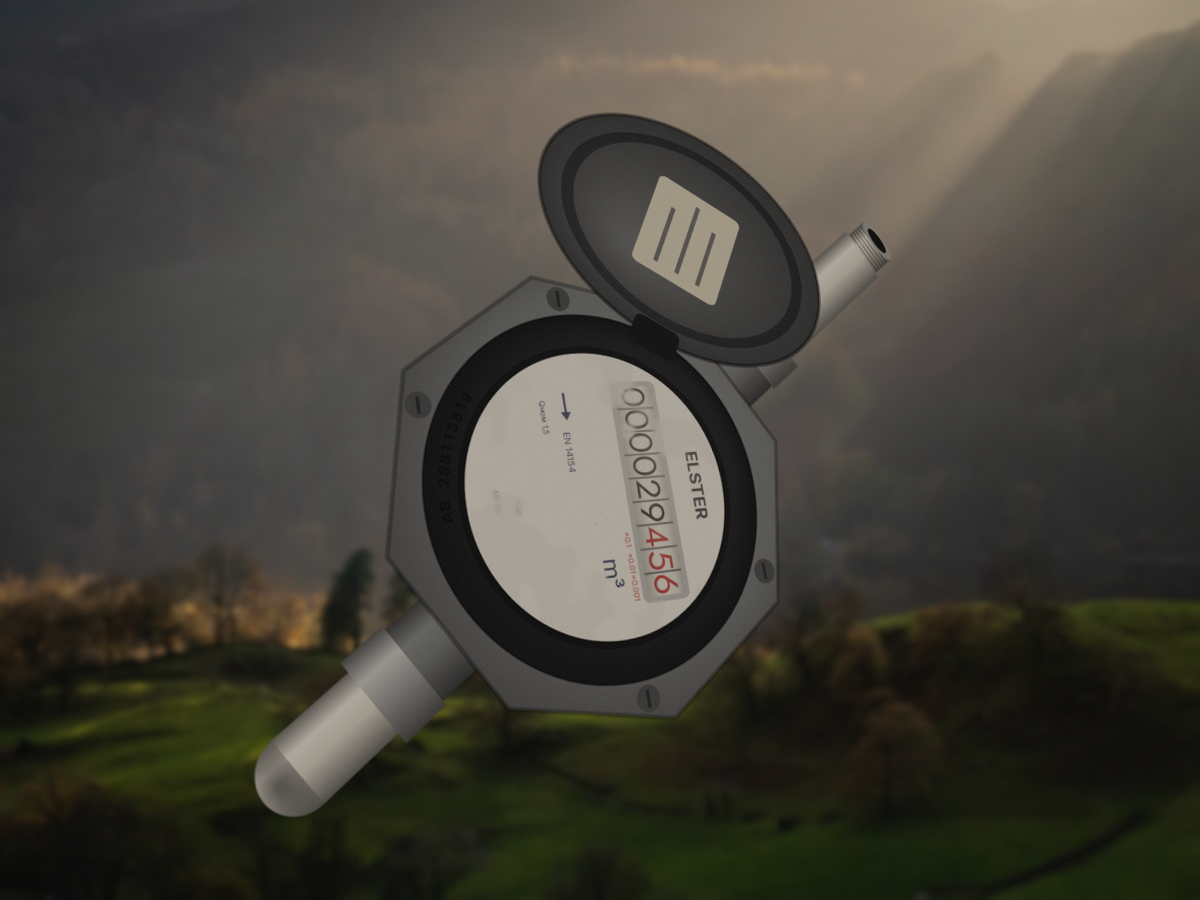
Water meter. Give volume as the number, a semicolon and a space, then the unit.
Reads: 29.456; m³
